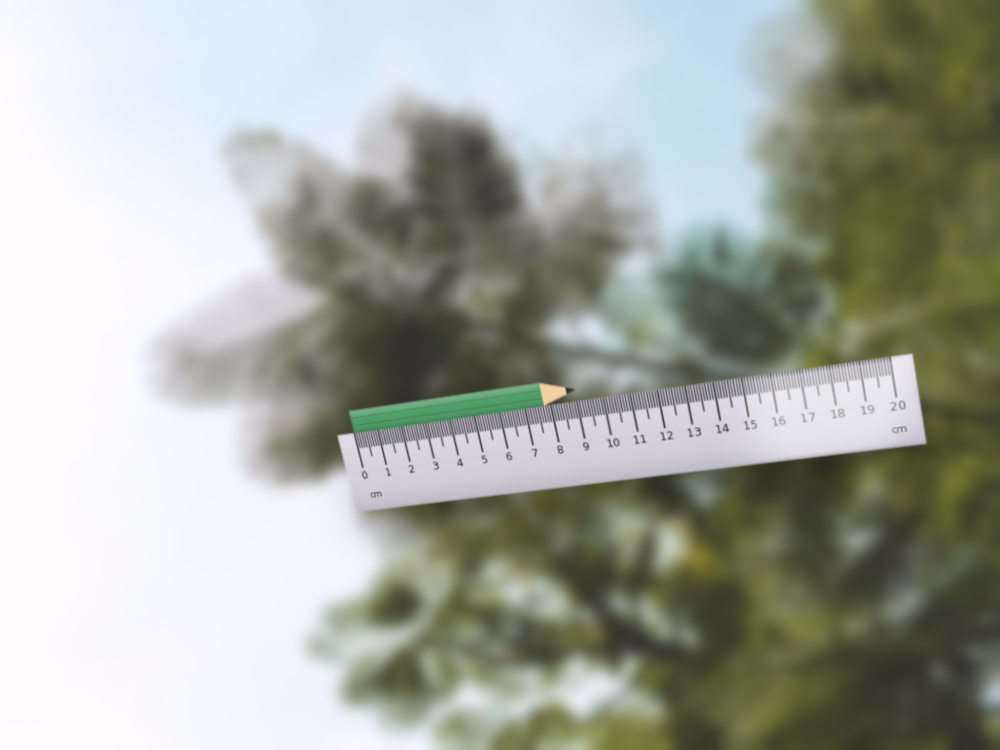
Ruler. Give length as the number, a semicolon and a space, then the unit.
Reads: 9; cm
